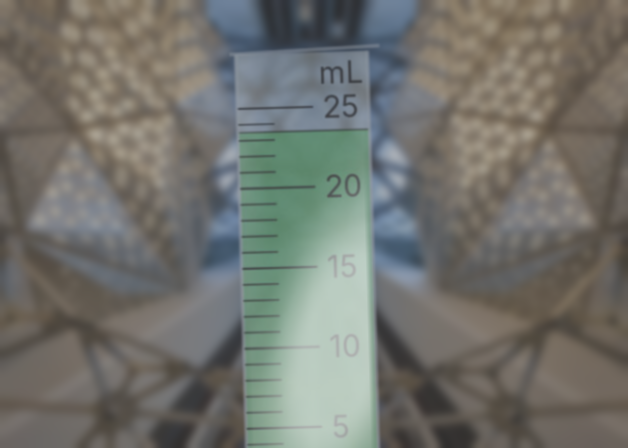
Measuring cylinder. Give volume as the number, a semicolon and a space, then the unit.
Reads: 23.5; mL
